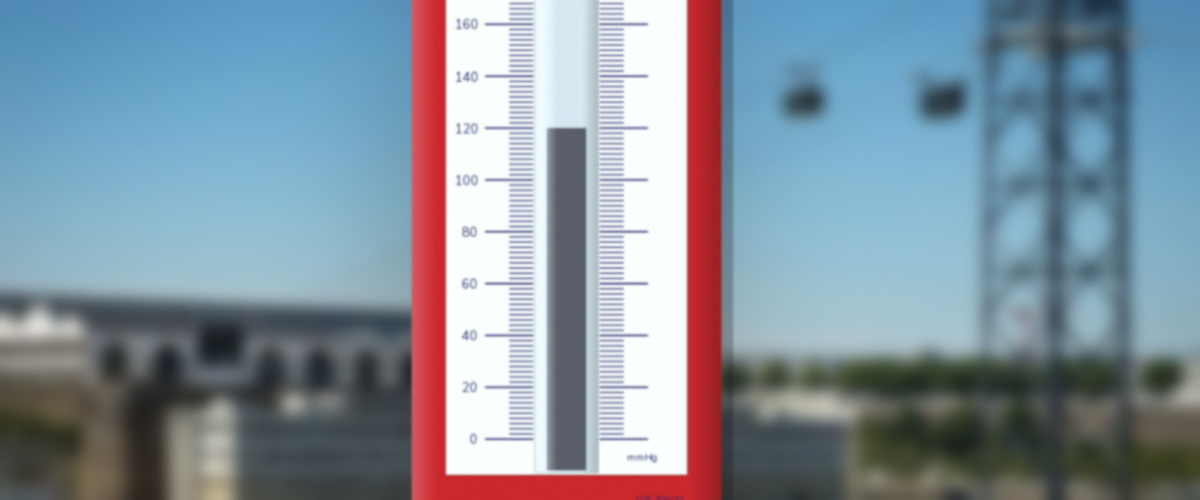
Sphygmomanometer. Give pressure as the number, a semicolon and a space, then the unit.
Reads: 120; mmHg
